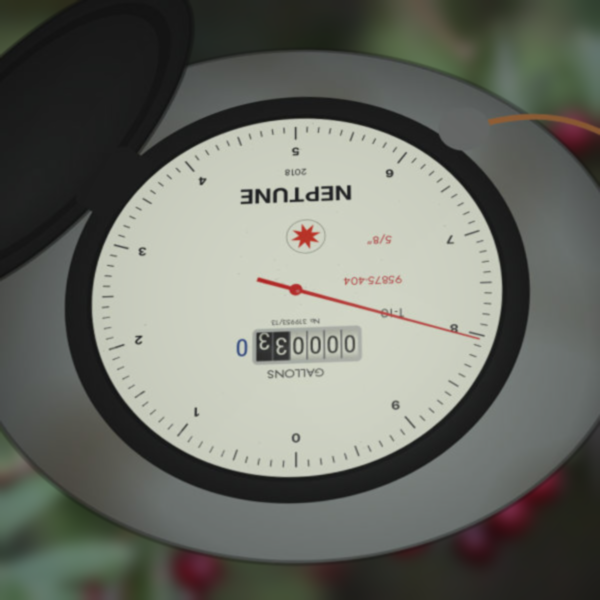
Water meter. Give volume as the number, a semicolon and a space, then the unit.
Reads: 328.0; gal
